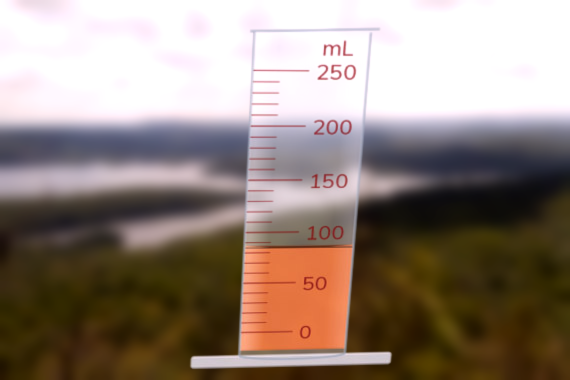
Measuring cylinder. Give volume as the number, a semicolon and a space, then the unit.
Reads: 85; mL
